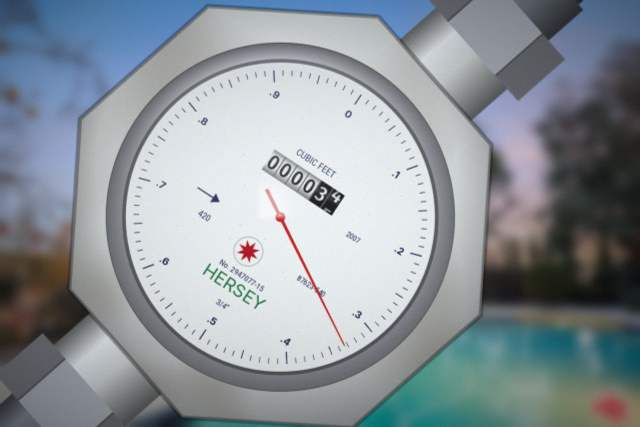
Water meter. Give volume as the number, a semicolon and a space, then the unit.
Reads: 34.33; ft³
